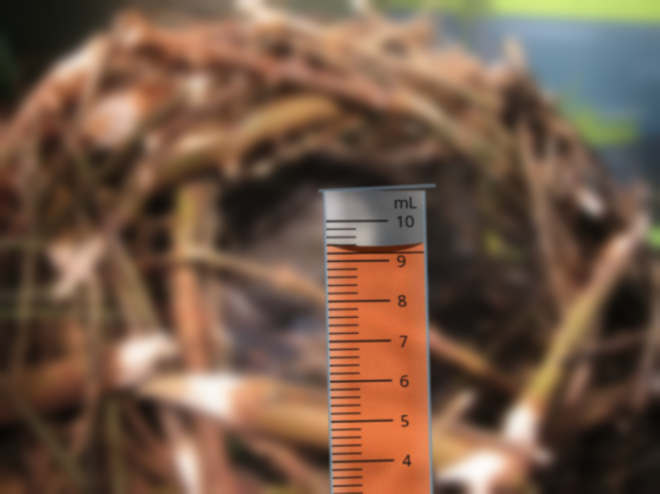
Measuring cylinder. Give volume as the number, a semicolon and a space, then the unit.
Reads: 9.2; mL
